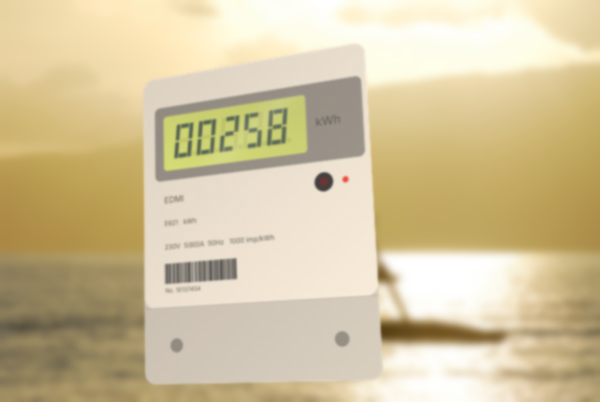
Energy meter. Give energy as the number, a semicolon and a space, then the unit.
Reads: 258; kWh
